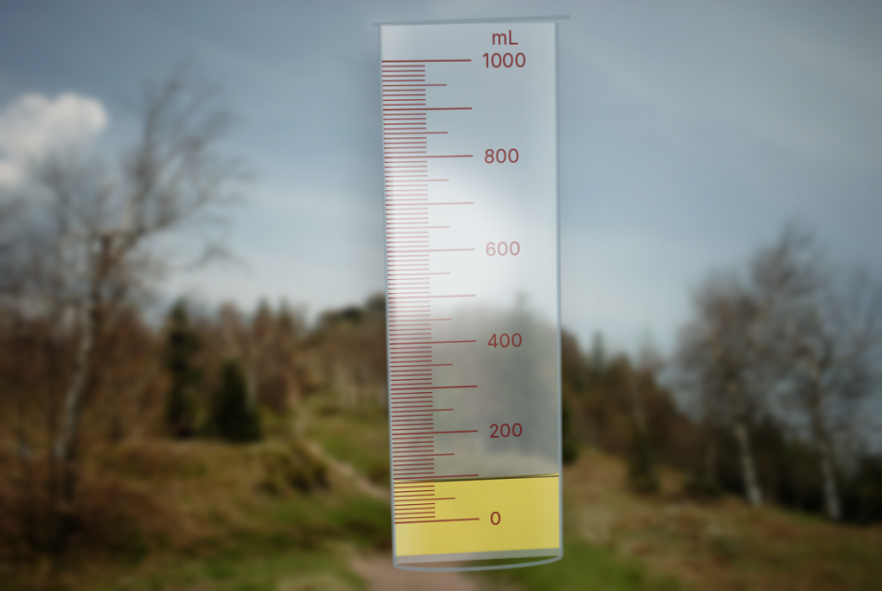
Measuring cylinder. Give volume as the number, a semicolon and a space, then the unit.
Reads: 90; mL
